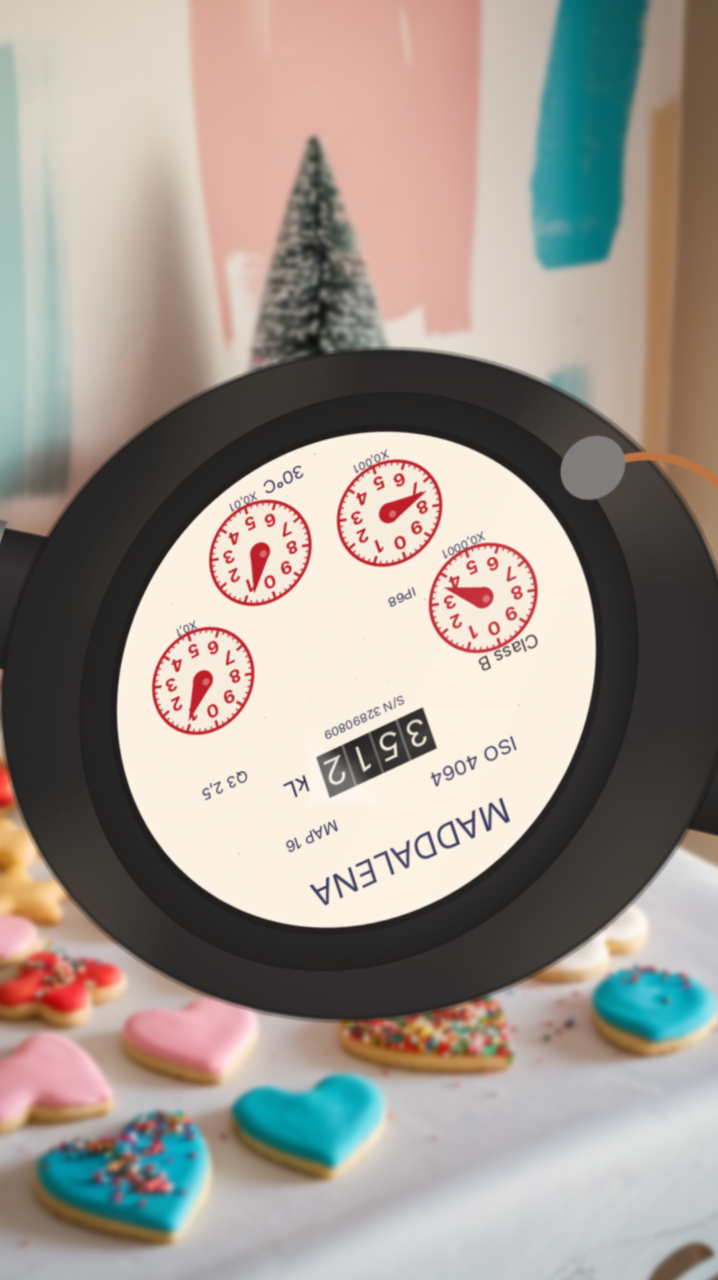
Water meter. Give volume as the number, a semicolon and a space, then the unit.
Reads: 3512.1073; kL
